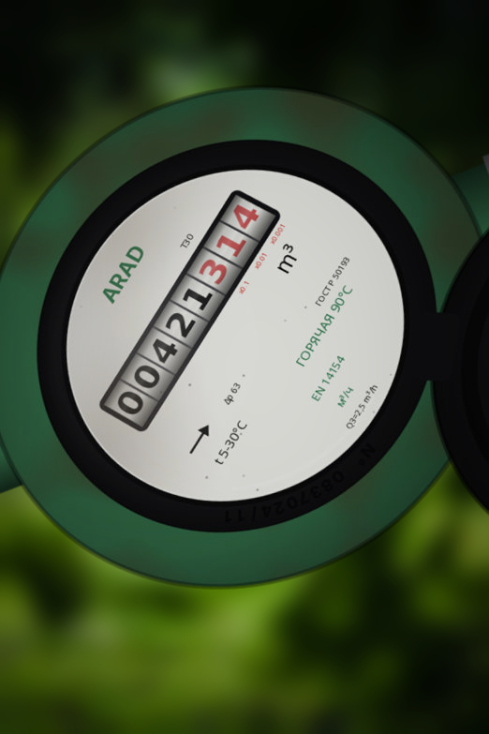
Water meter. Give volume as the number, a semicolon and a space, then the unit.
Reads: 421.314; m³
